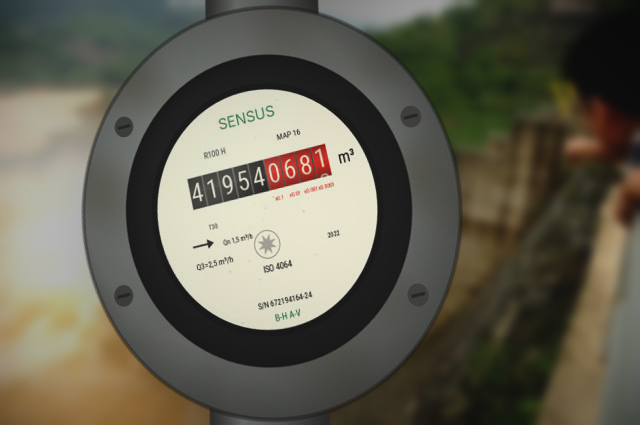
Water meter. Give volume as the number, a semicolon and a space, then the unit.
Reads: 41954.0681; m³
